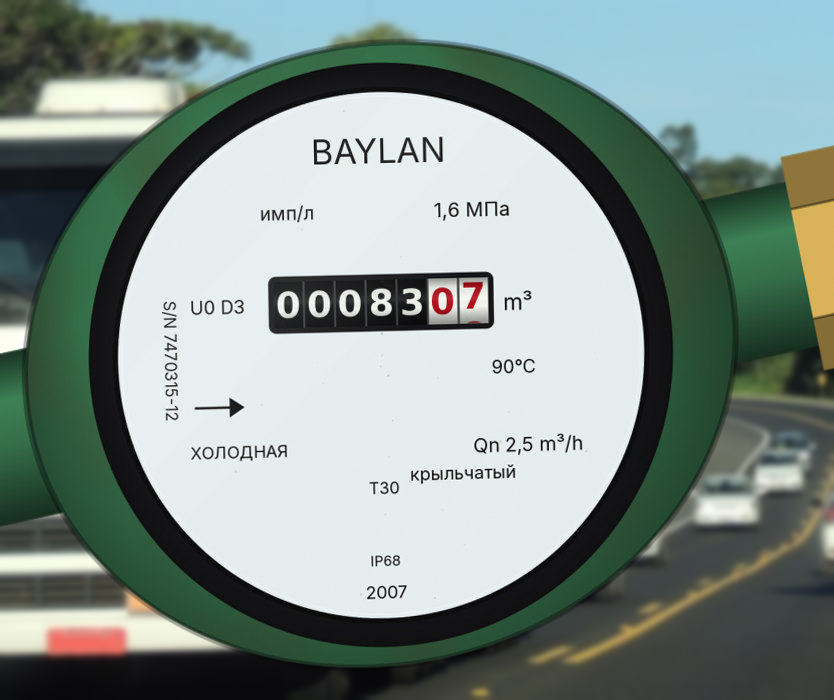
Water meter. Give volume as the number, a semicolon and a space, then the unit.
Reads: 83.07; m³
